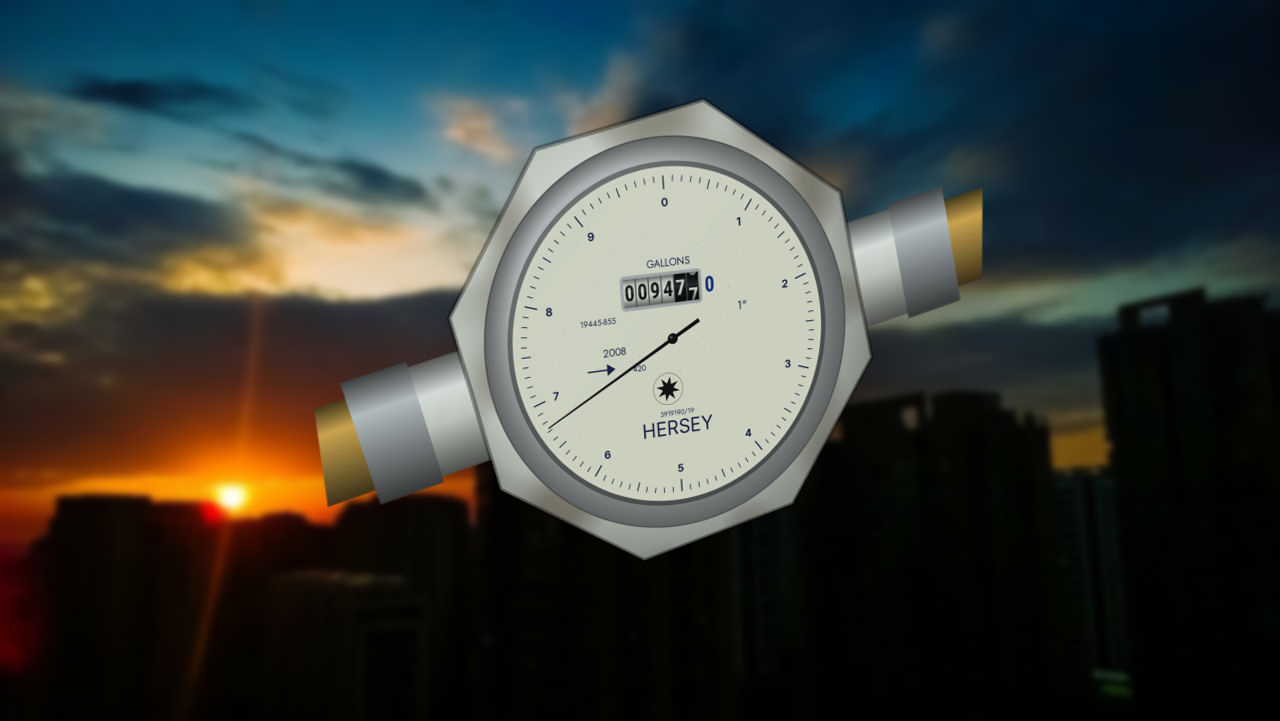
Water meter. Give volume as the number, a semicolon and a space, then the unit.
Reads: 94766.7; gal
